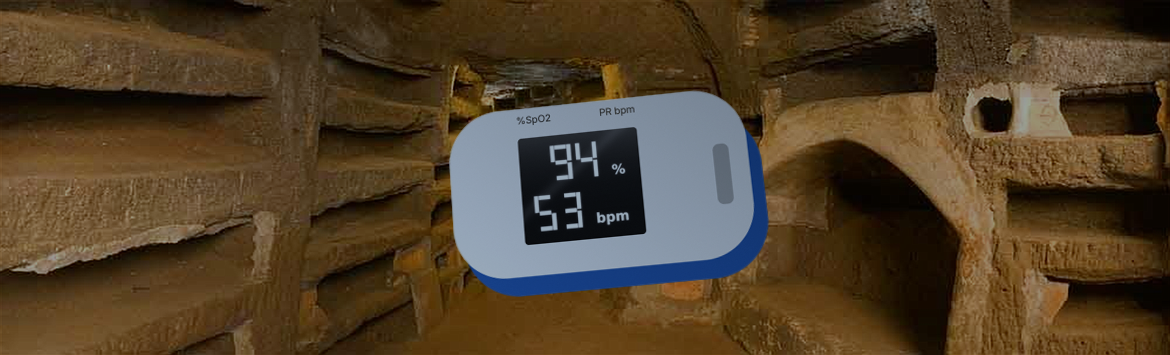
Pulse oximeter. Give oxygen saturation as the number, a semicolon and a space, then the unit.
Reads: 94; %
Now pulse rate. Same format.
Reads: 53; bpm
